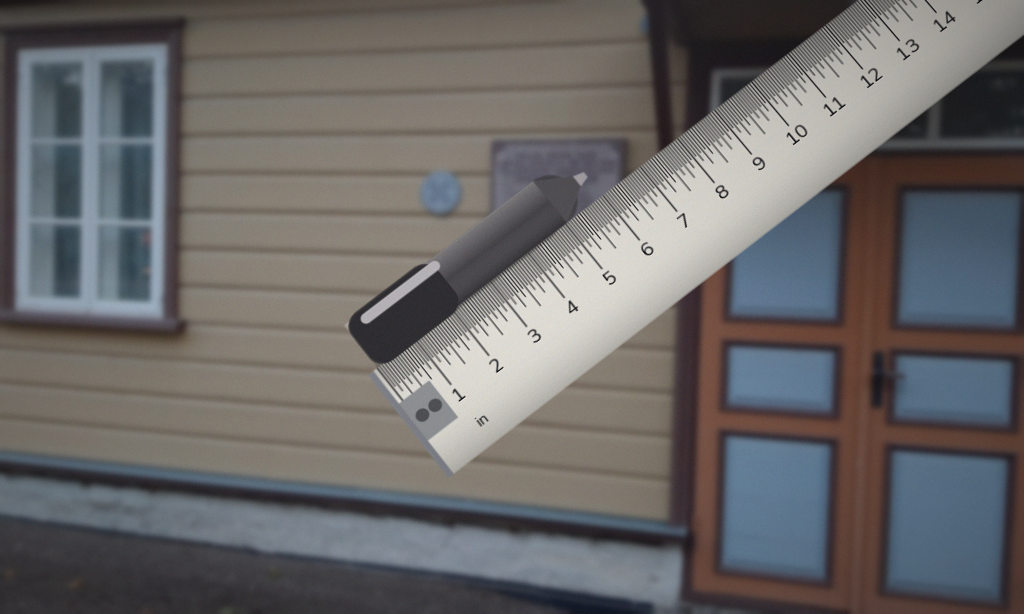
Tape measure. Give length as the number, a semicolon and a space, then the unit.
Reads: 6; in
